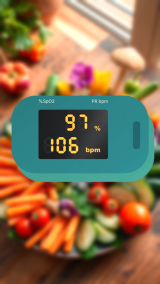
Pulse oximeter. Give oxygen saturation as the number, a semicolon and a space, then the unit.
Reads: 97; %
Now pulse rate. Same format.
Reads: 106; bpm
